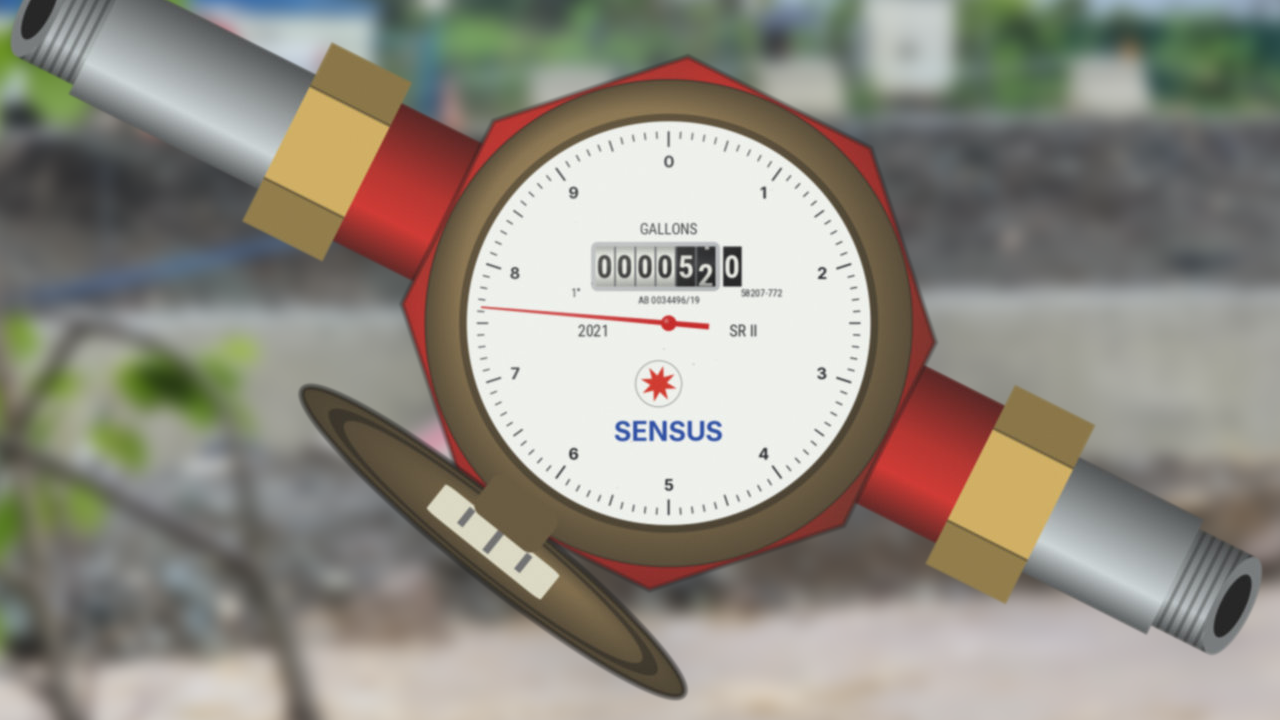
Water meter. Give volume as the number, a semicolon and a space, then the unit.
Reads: 517.6; gal
